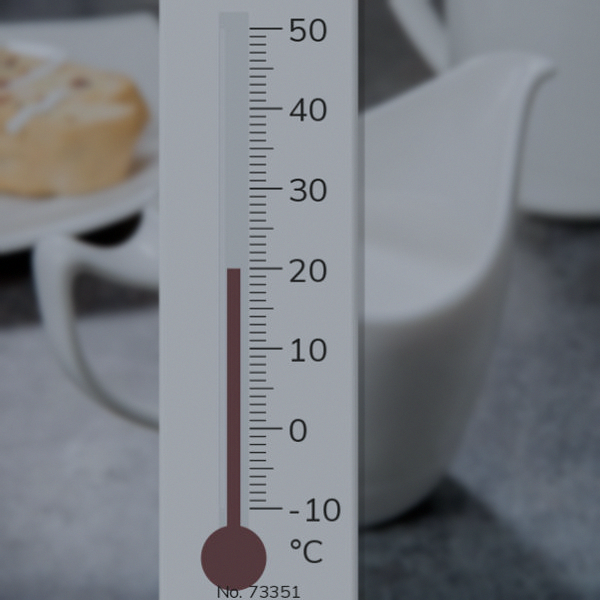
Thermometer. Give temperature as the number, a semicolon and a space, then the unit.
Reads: 20; °C
